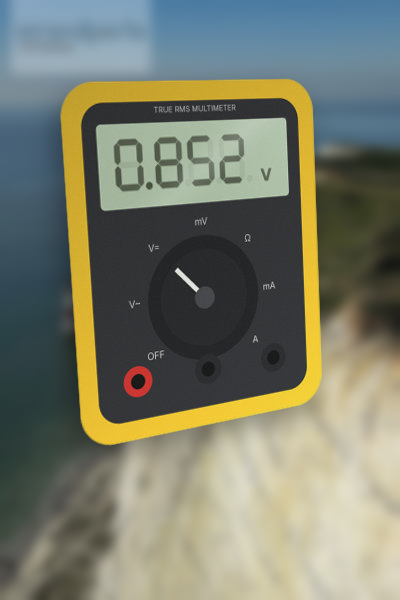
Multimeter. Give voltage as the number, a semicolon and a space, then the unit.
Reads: 0.852; V
